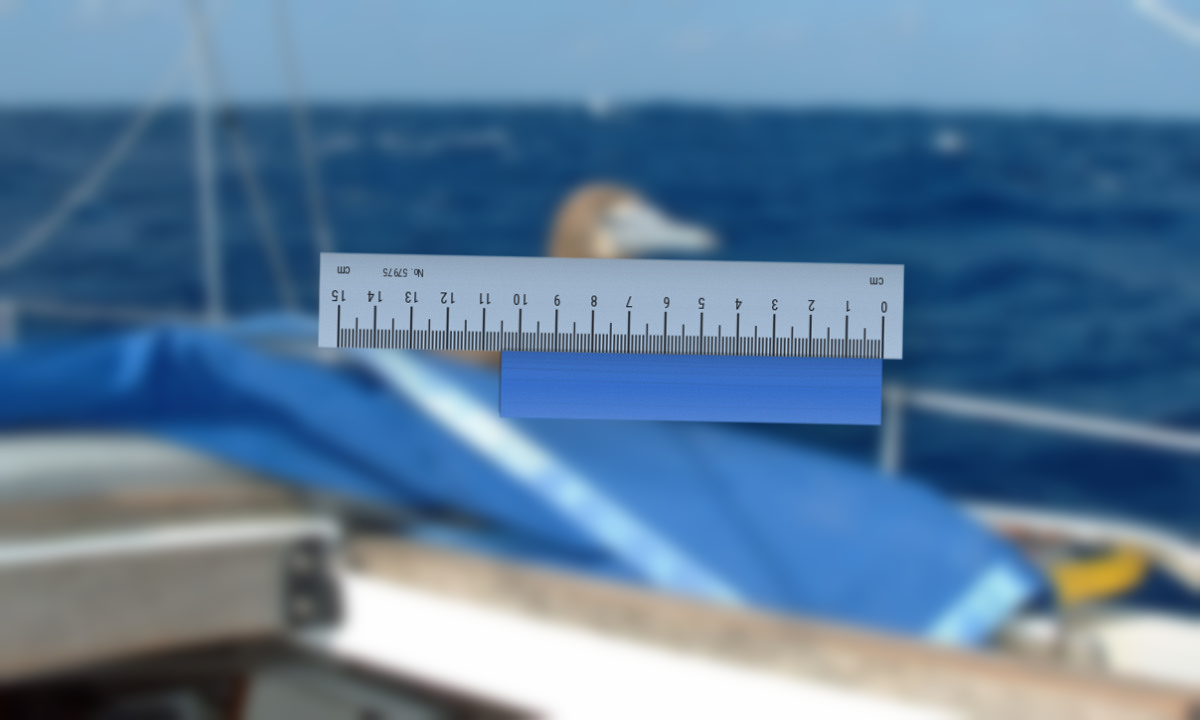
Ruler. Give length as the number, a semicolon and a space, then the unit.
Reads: 10.5; cm
